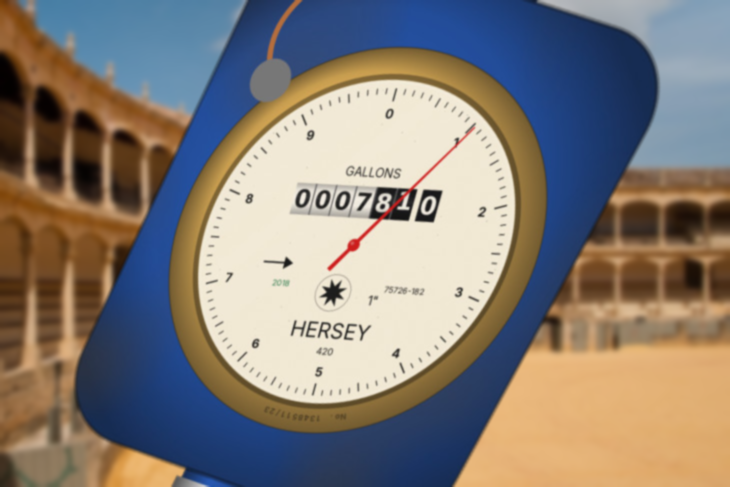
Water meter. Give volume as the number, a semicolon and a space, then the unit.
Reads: 7811.0; gal
